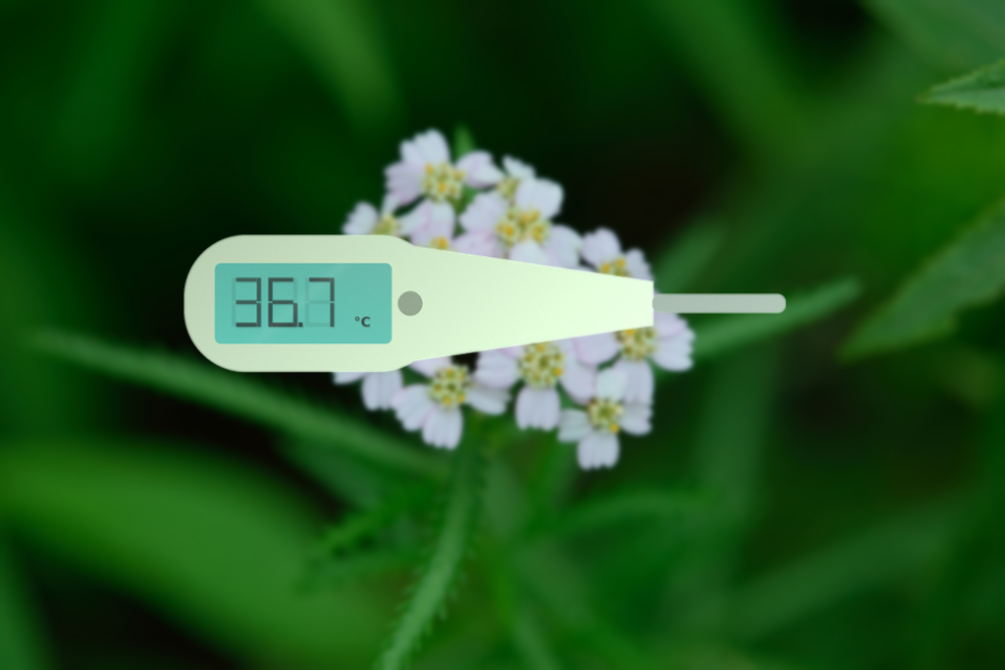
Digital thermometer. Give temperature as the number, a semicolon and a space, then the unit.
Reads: 36.7; °C
